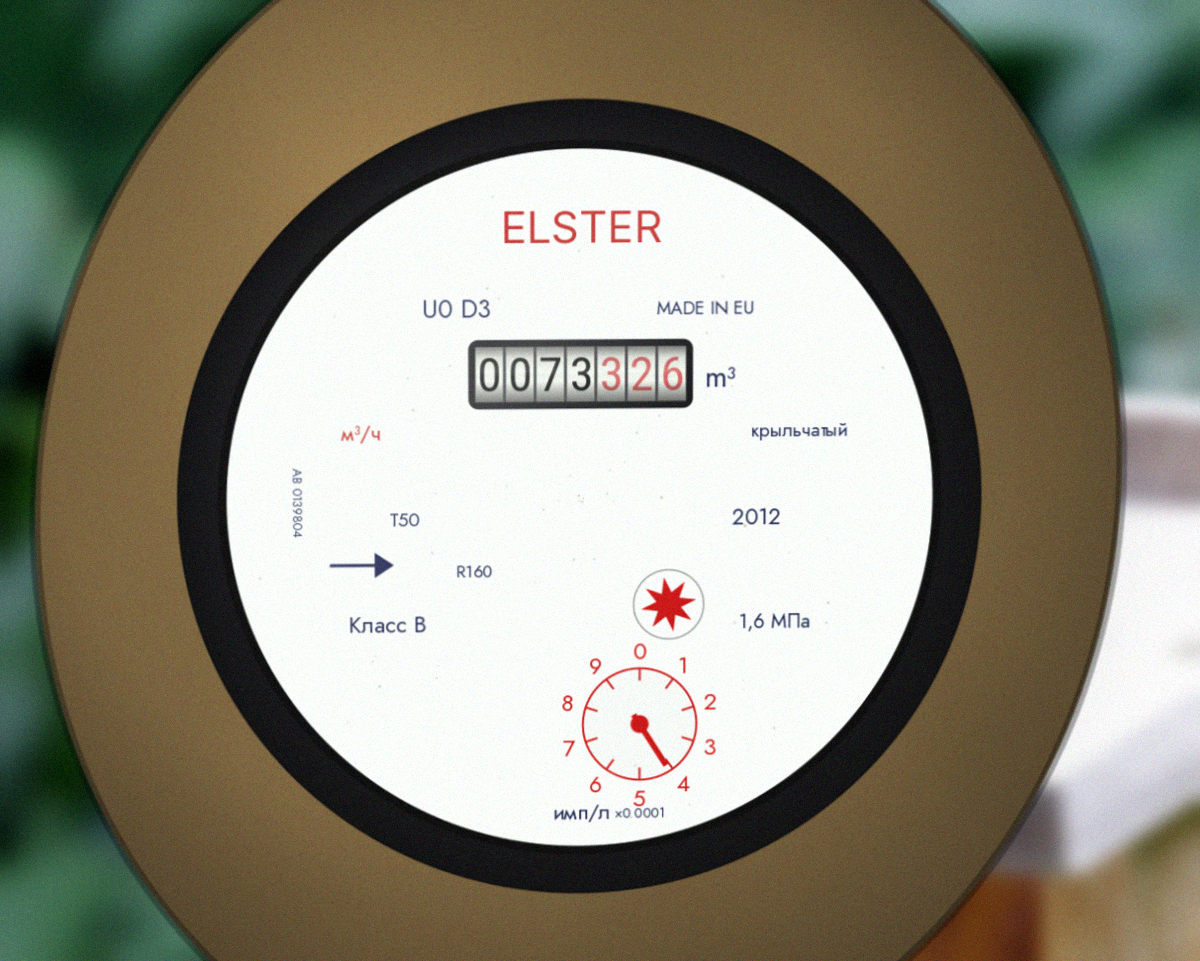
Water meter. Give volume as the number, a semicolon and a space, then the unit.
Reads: 73.3264; m³
